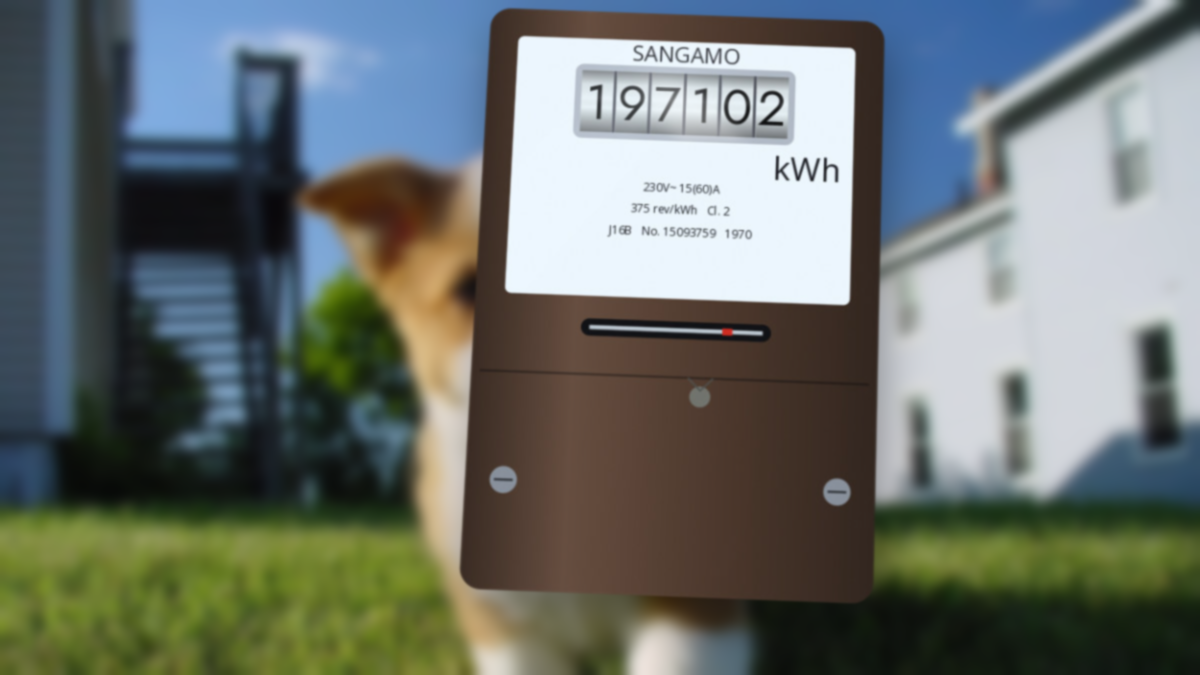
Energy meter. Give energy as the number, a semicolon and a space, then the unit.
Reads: 197102; kWh
